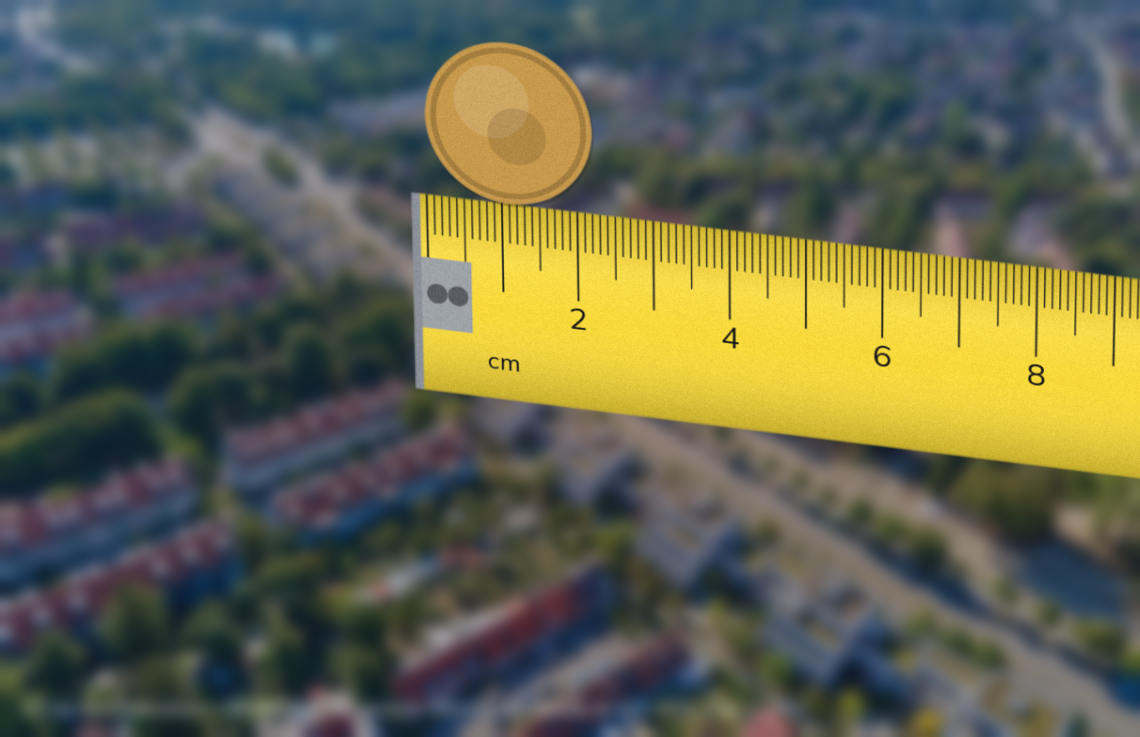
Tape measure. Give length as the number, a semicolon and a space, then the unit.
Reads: 2.2; cm
